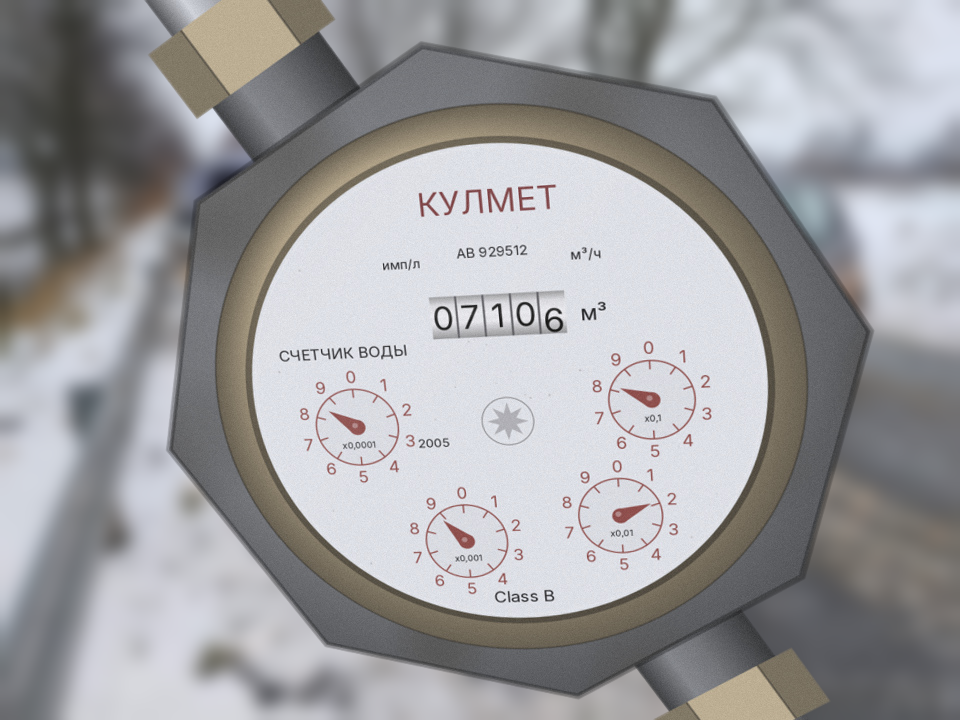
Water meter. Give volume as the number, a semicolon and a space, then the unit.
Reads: 7105.8188; m³
